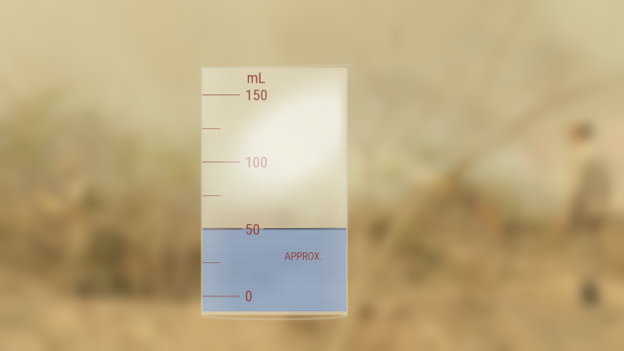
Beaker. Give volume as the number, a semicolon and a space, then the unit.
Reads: 50; mL
